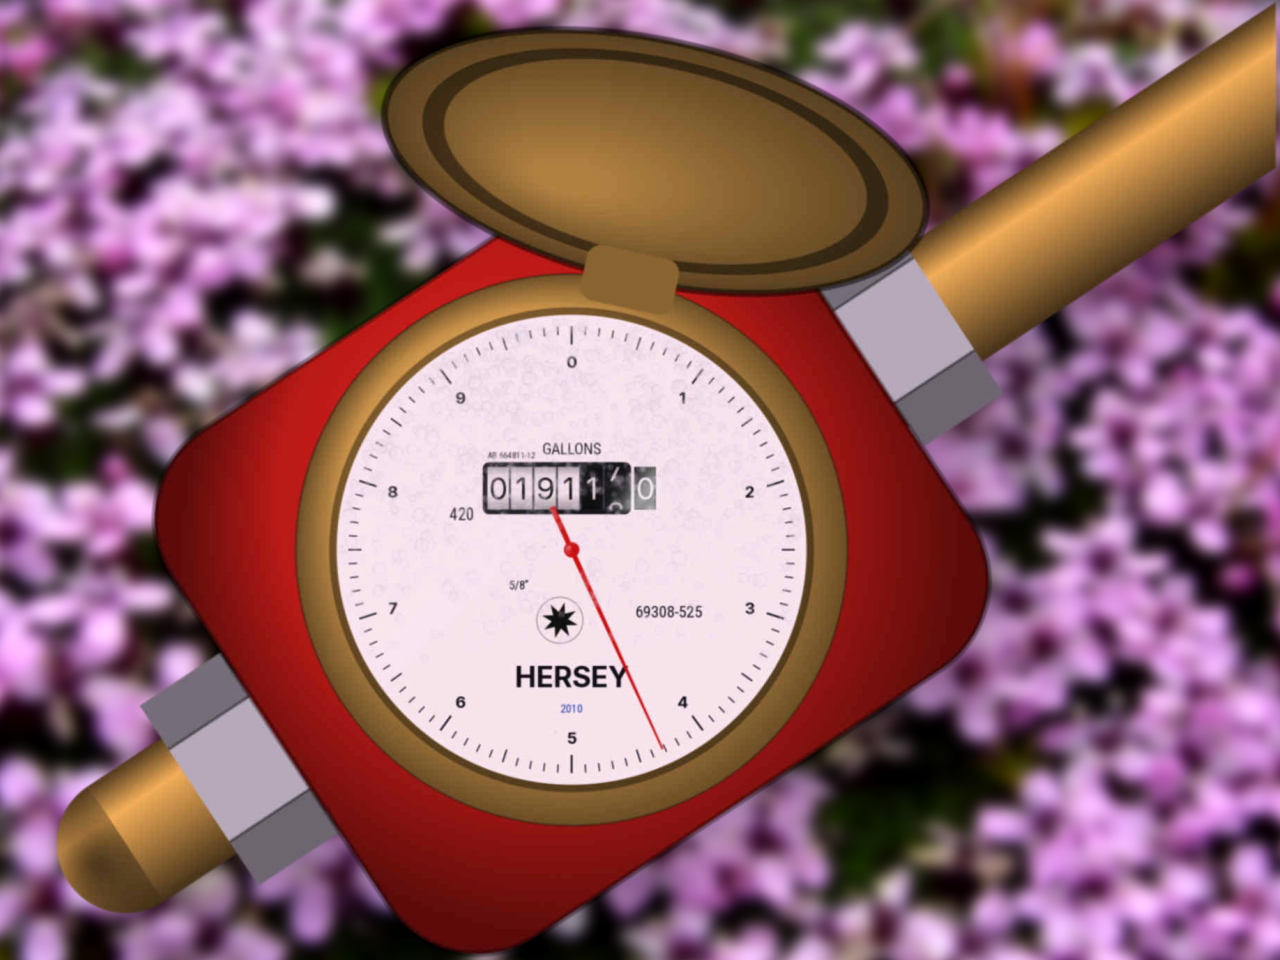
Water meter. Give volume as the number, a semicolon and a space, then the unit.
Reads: 191174.3; gal
